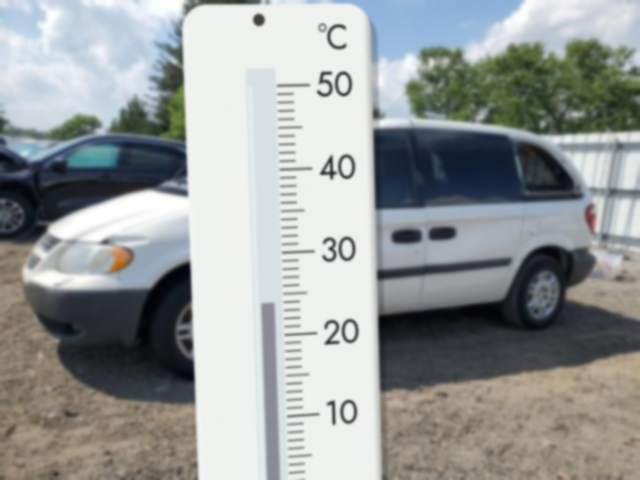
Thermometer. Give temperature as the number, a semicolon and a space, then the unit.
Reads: 24; °C
